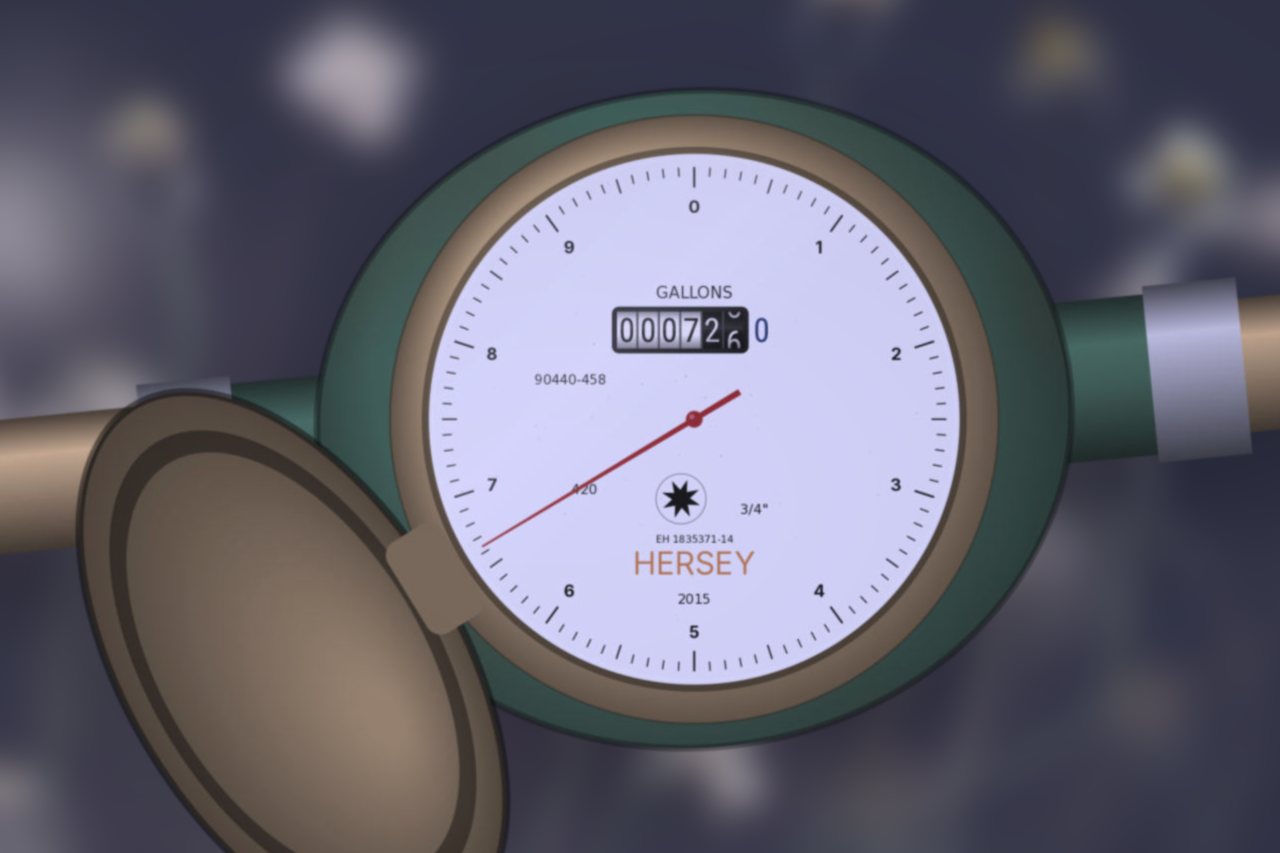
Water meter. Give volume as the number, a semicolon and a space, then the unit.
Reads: 7256.6; gal
